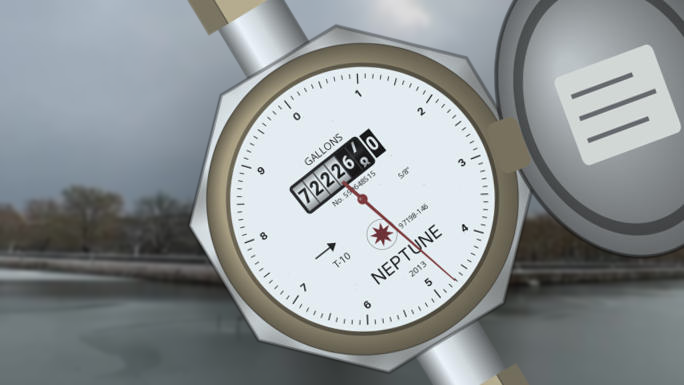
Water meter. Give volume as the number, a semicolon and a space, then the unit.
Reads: 7222674.7; gal
